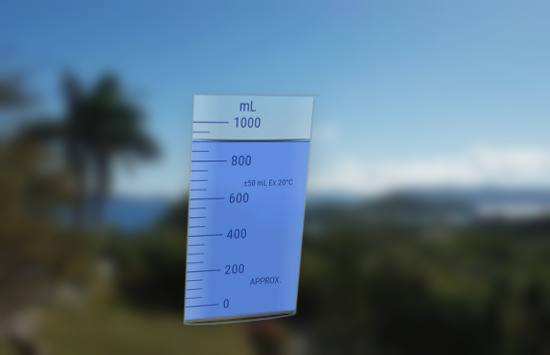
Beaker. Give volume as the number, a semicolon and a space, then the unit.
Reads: 900; mL
